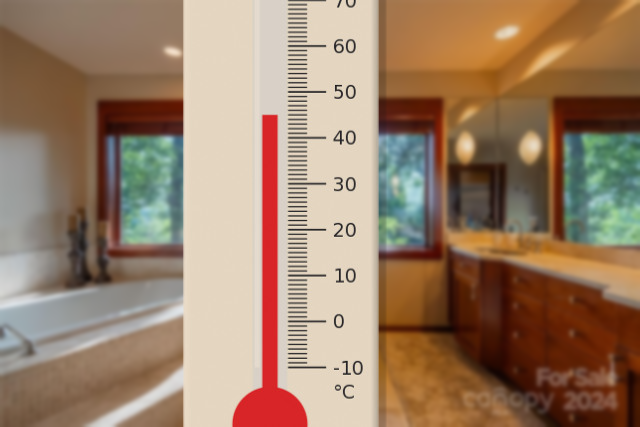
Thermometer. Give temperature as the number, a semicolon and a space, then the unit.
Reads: 45; °C
